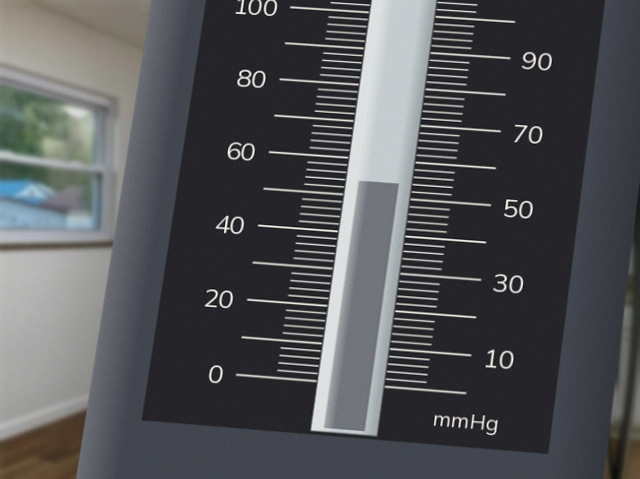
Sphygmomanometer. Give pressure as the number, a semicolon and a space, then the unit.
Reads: 54; mmHg
